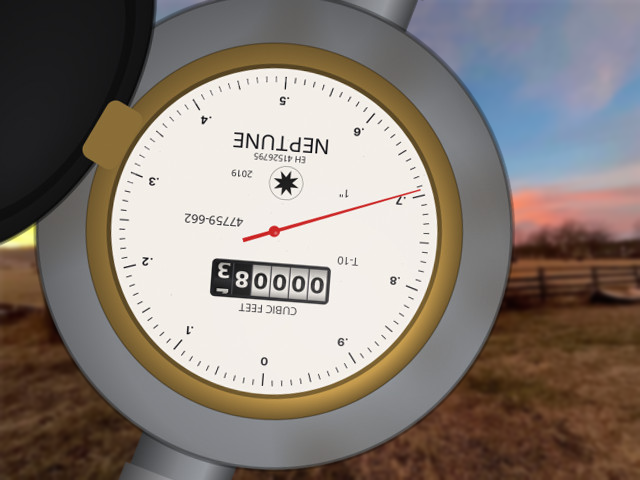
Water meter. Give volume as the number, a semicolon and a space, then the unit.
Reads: 82.69; ft³
